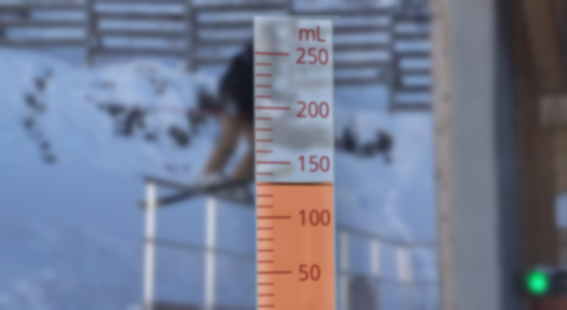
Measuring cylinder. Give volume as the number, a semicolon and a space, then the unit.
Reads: 130; mL
